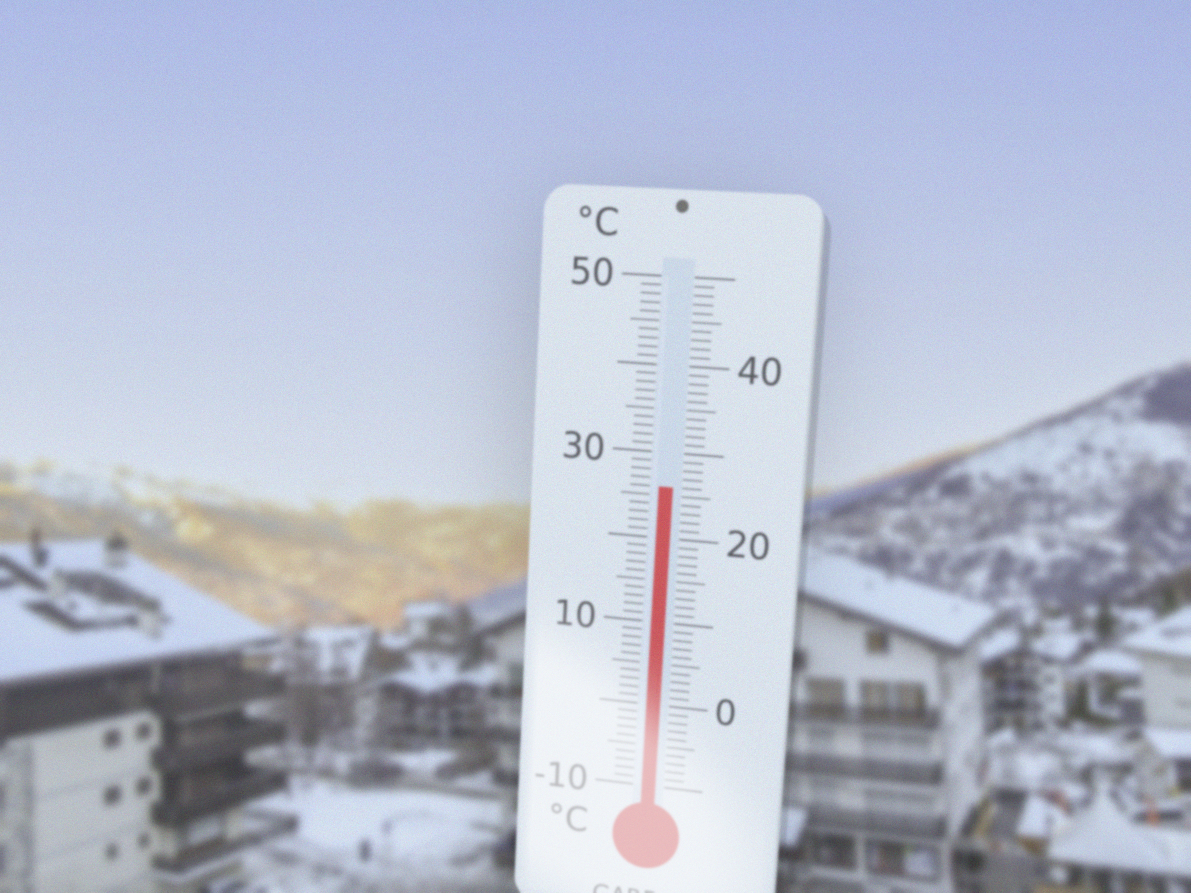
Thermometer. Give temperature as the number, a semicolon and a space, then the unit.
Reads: 26; °C
